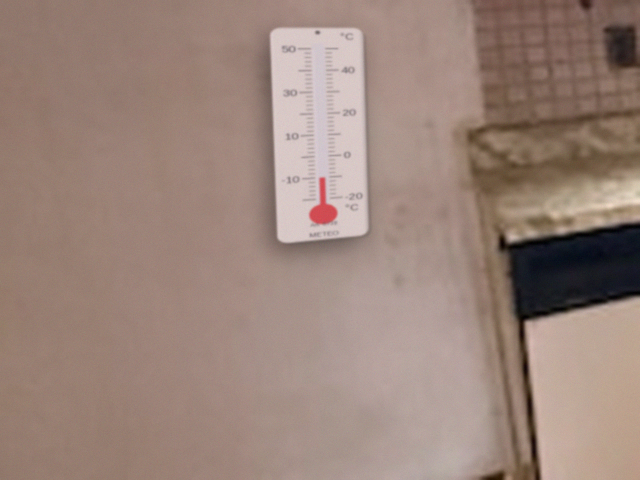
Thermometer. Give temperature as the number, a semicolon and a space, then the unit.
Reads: -10; °C
